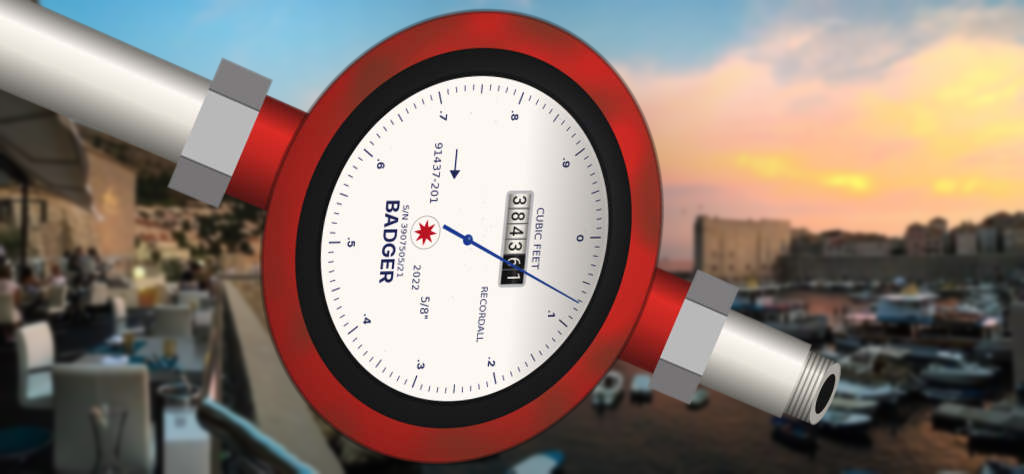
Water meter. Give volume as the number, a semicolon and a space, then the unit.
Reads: 384361.07; ft³
